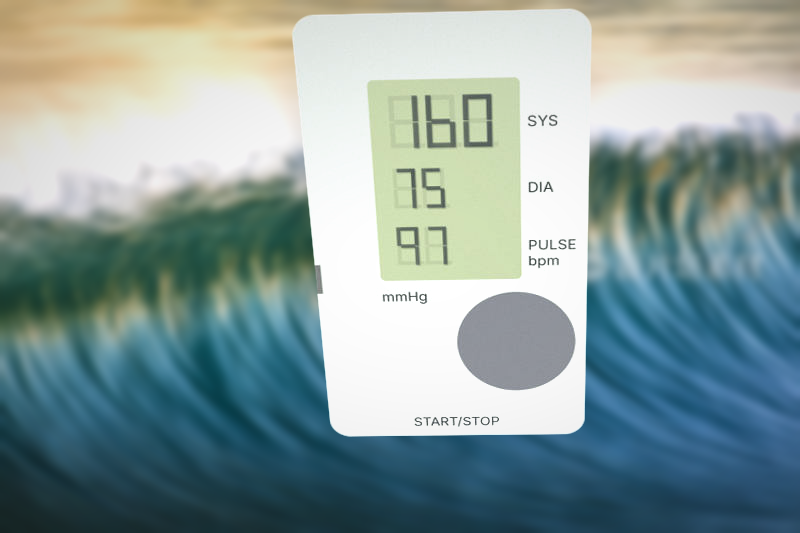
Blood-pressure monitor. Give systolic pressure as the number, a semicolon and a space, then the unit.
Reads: 160; mmHg
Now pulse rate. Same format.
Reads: 97; bpm
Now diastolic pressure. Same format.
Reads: 75; mmHg
